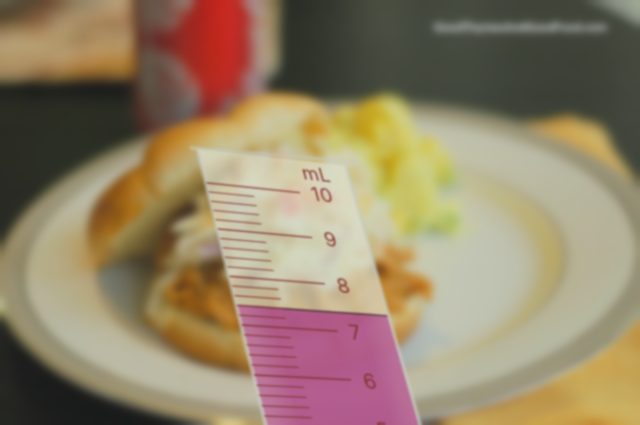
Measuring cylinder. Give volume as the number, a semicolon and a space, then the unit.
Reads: 7.4; mL
